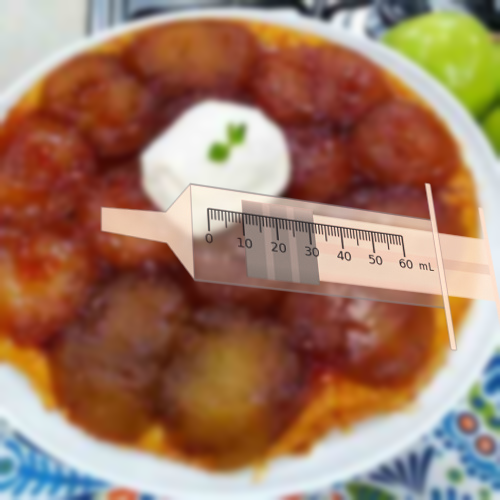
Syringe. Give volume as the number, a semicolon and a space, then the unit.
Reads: 10; mL
